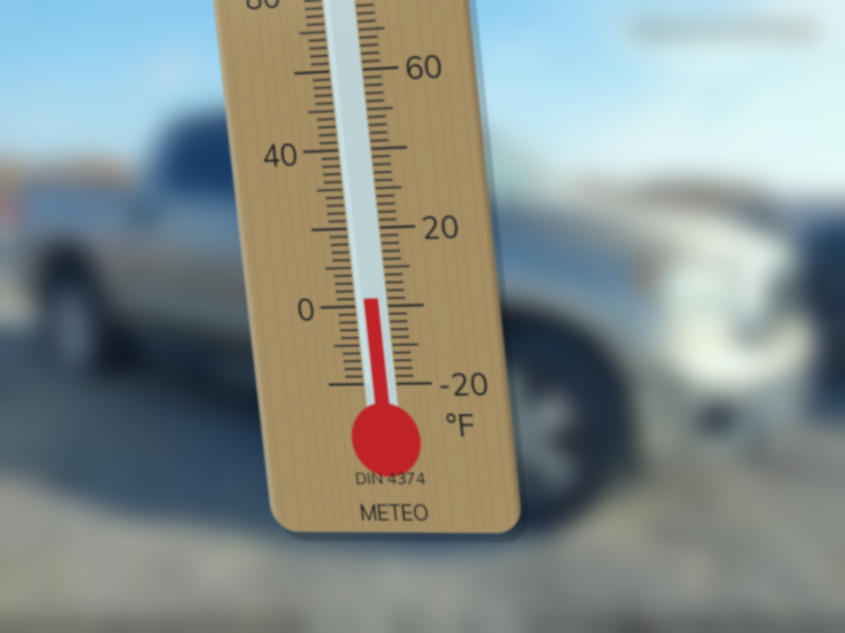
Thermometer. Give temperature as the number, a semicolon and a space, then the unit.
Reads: 2; °F
